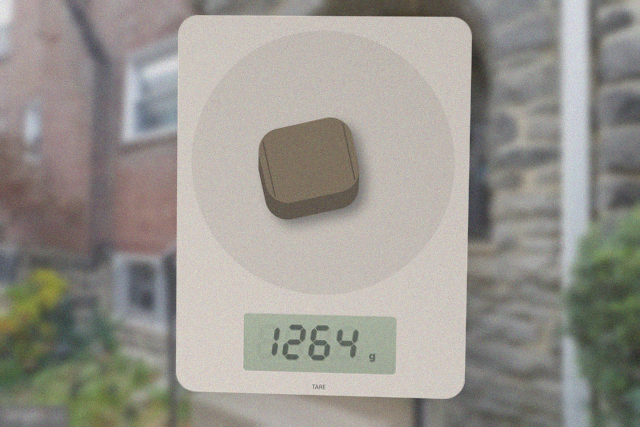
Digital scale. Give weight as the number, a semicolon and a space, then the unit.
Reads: 1264; g
